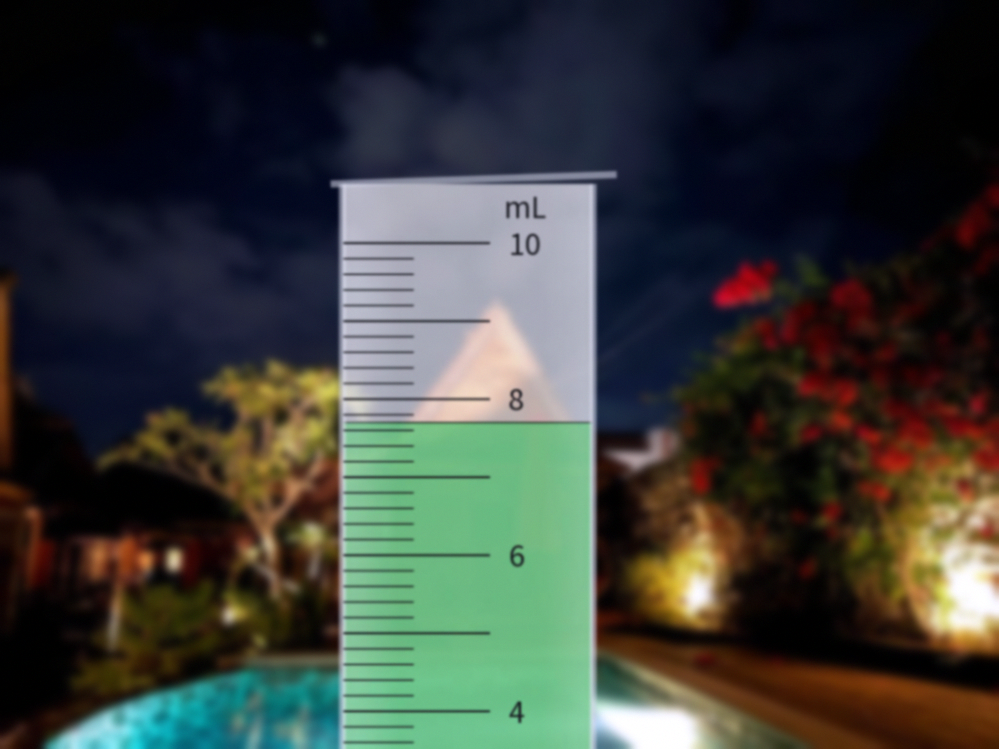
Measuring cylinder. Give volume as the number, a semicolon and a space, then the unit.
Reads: 7.7; mL
